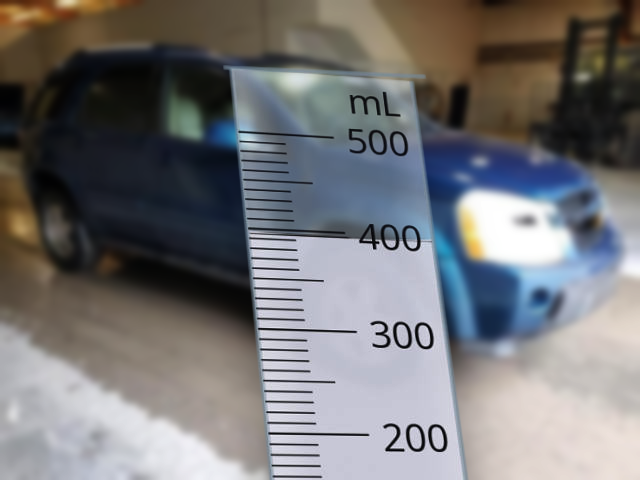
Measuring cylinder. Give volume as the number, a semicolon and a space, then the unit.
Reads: 395; mL
